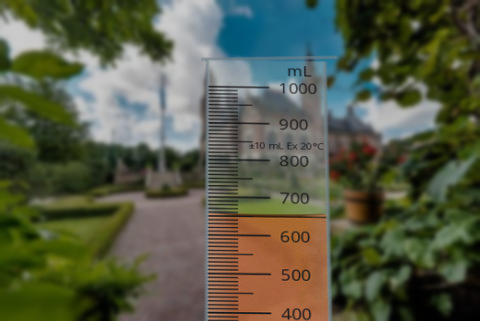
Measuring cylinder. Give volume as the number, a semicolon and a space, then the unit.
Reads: 650; mL
